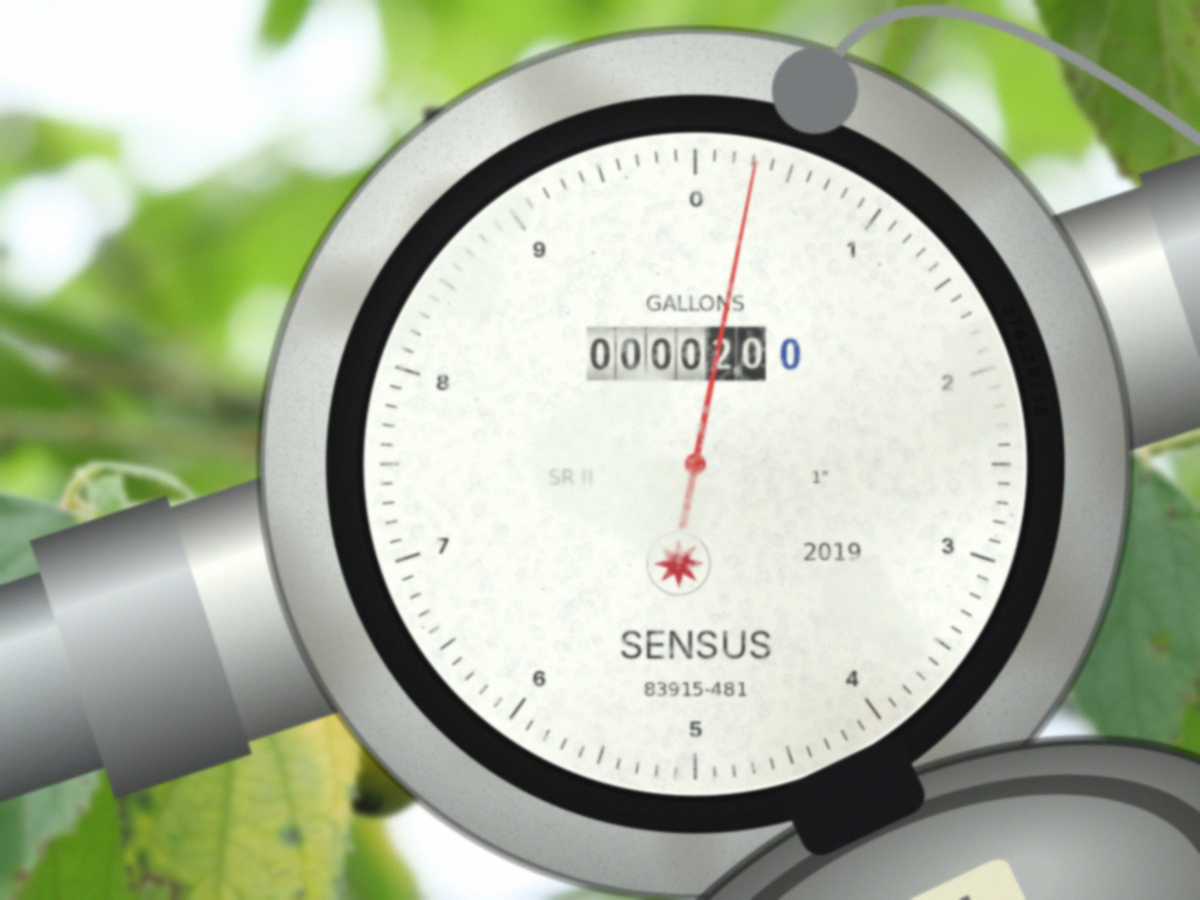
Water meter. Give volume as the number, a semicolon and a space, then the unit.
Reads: 200.3; gal
